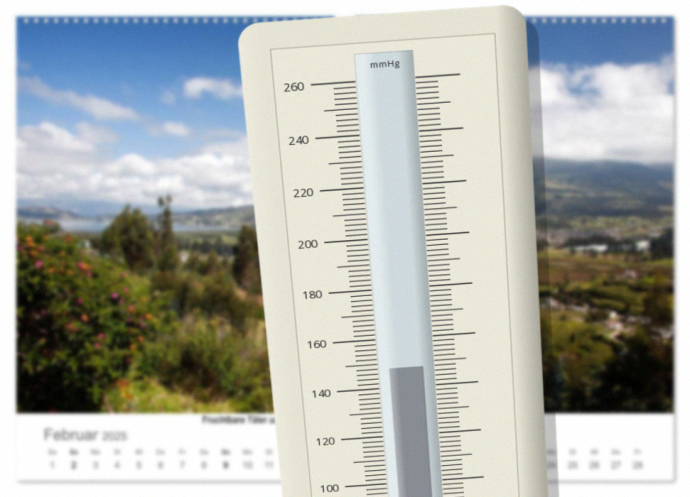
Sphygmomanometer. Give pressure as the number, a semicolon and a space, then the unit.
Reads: 148; mmHg
